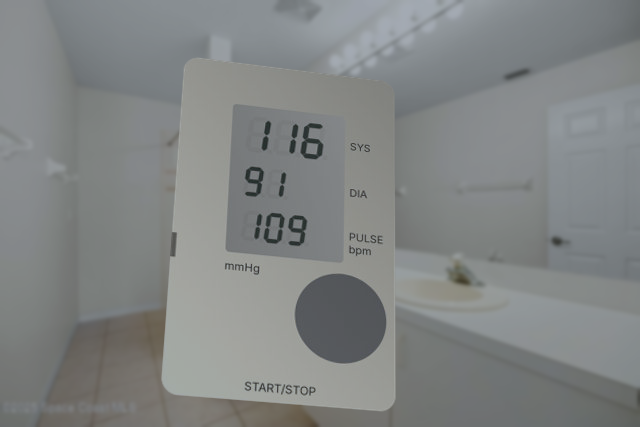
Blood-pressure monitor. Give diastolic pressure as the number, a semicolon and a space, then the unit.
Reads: 91; mmHg
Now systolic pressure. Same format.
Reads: 116; mmHg
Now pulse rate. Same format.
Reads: 109; bpm
